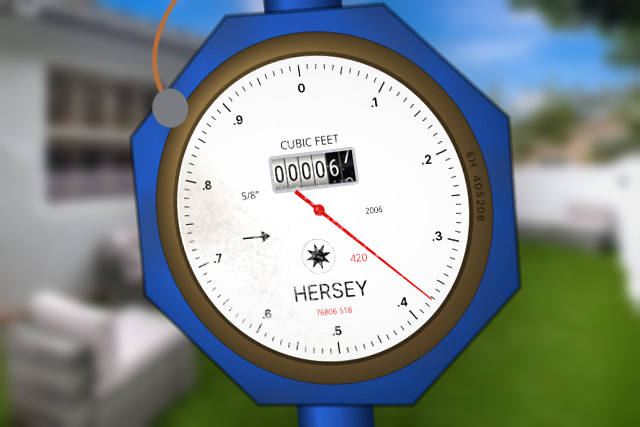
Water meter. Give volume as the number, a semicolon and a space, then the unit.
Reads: 67.37; ft³
